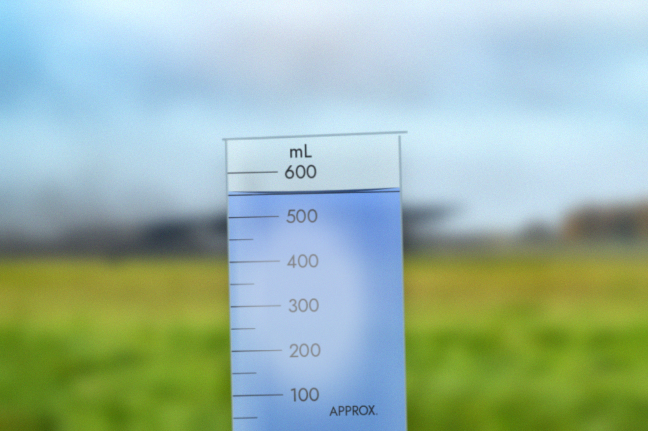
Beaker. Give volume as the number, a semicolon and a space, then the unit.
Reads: 550; mL
